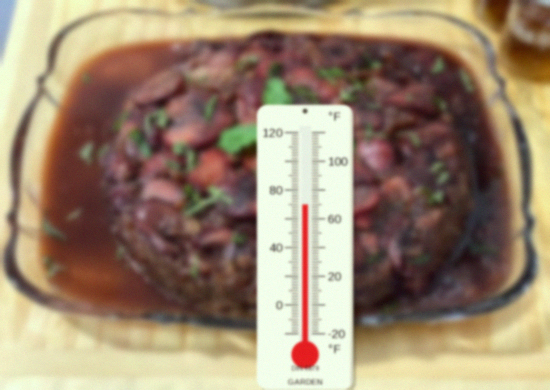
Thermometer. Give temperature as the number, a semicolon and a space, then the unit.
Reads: 70; °F
